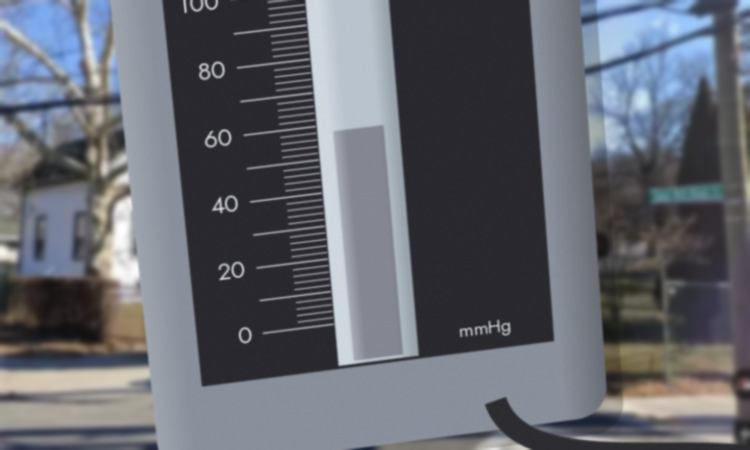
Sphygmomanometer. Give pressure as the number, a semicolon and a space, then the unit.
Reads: 58; mmHg
